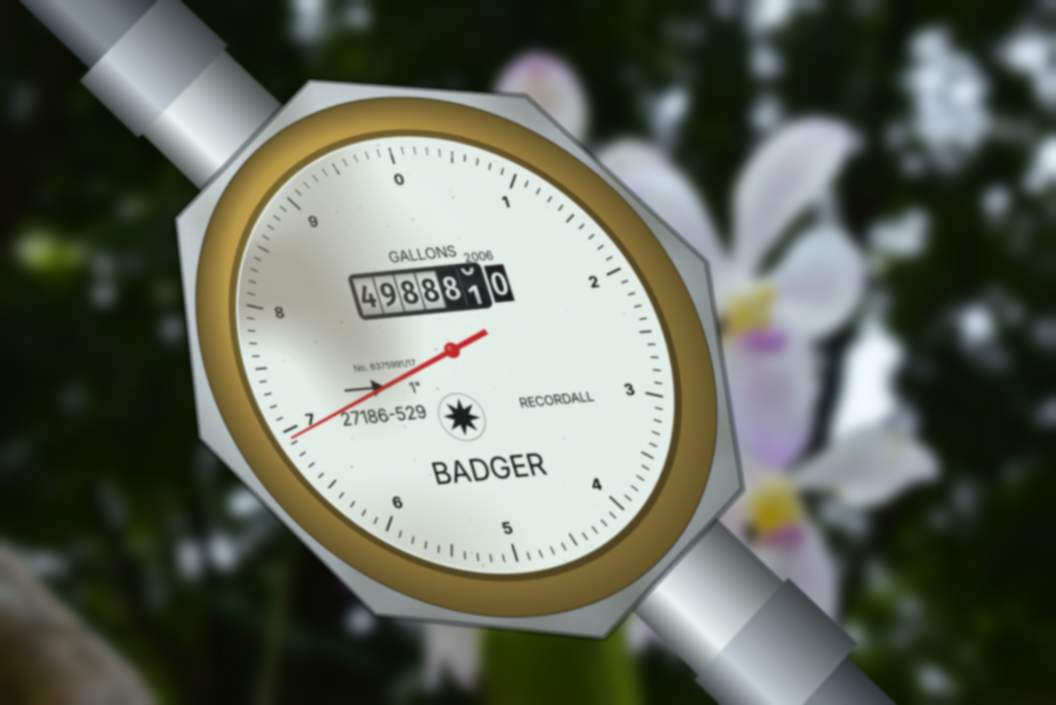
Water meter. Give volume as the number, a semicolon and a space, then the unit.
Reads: 4988806.9; gal
